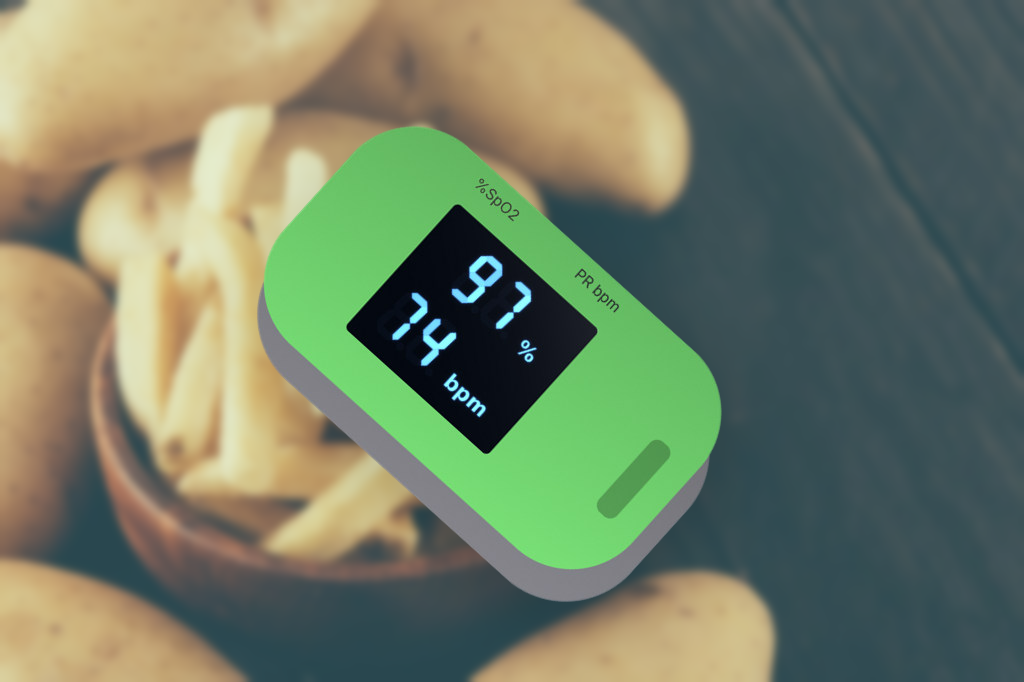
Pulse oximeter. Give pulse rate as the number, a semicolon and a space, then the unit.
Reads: 74; bpm
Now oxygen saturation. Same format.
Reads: 97; %
